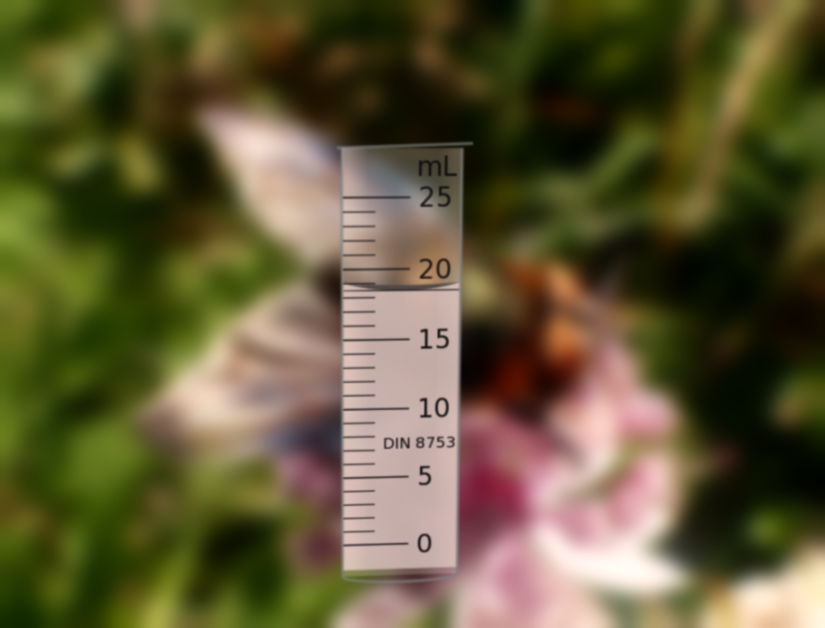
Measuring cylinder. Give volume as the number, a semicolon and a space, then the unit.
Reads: 18.5; mL
